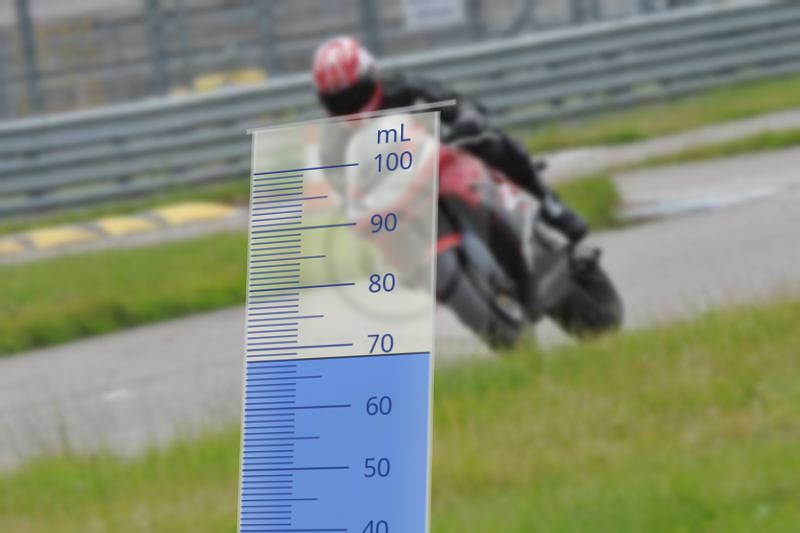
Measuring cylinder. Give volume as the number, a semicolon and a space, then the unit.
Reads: 68; mL
